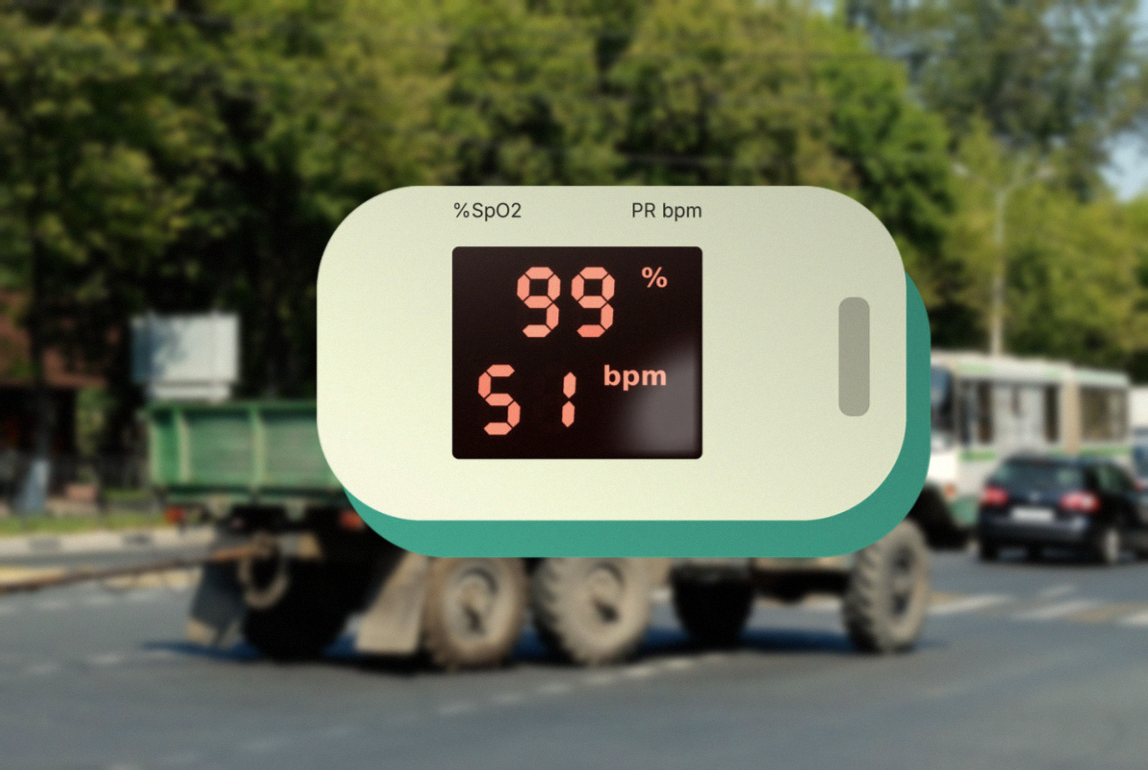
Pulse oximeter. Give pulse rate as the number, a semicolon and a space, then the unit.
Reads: 51; bpm
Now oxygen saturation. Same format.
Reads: 99; %
